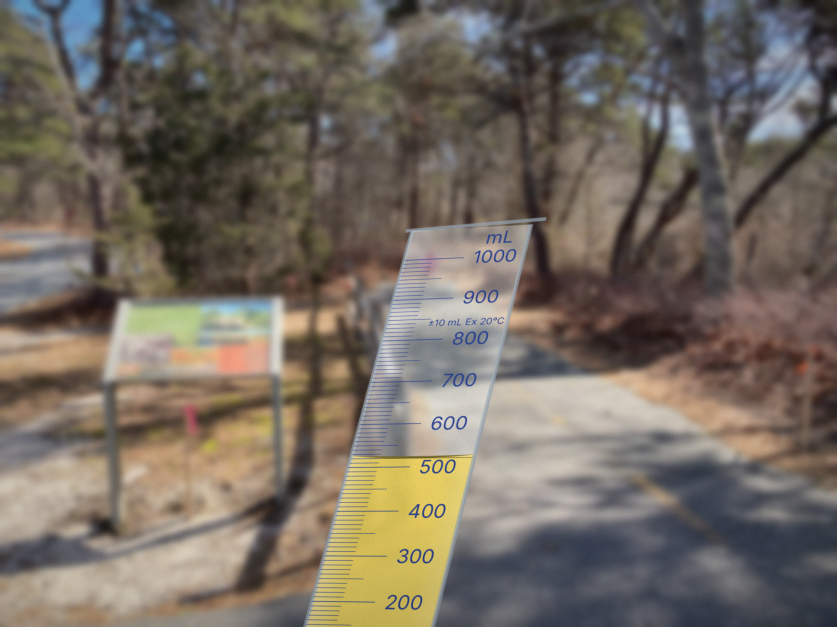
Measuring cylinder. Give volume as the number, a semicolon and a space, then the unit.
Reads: 520; mL
